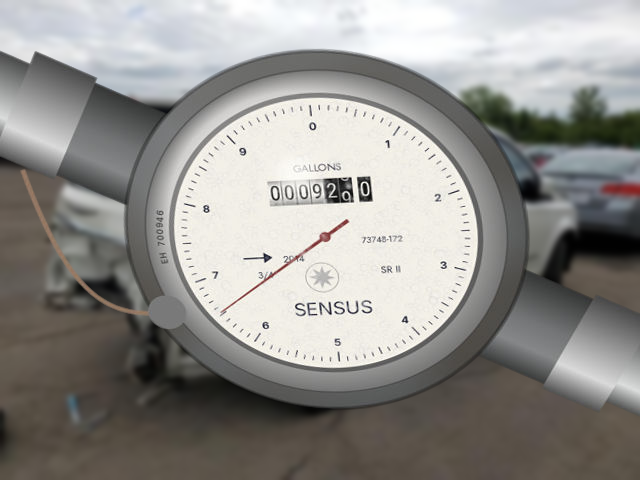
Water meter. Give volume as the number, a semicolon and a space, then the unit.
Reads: 9286.5; gal
